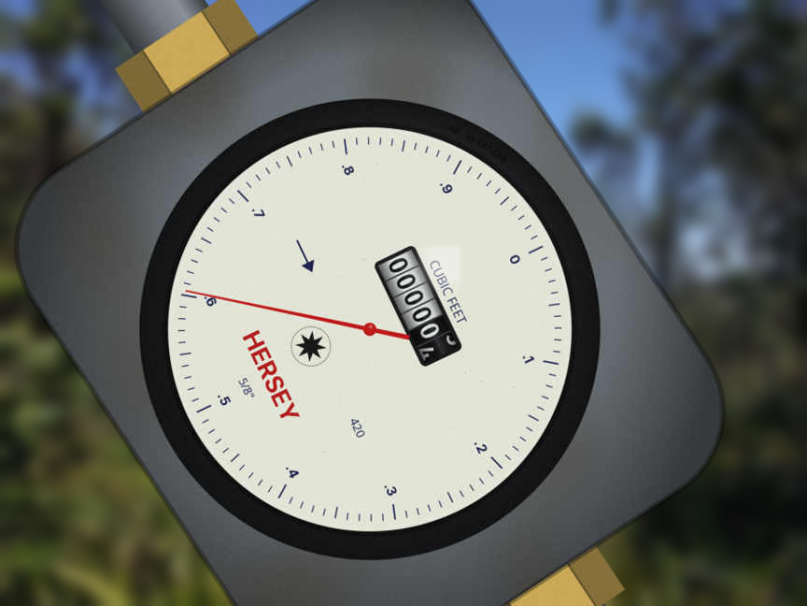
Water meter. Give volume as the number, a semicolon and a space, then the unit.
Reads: 3.60; ft³
